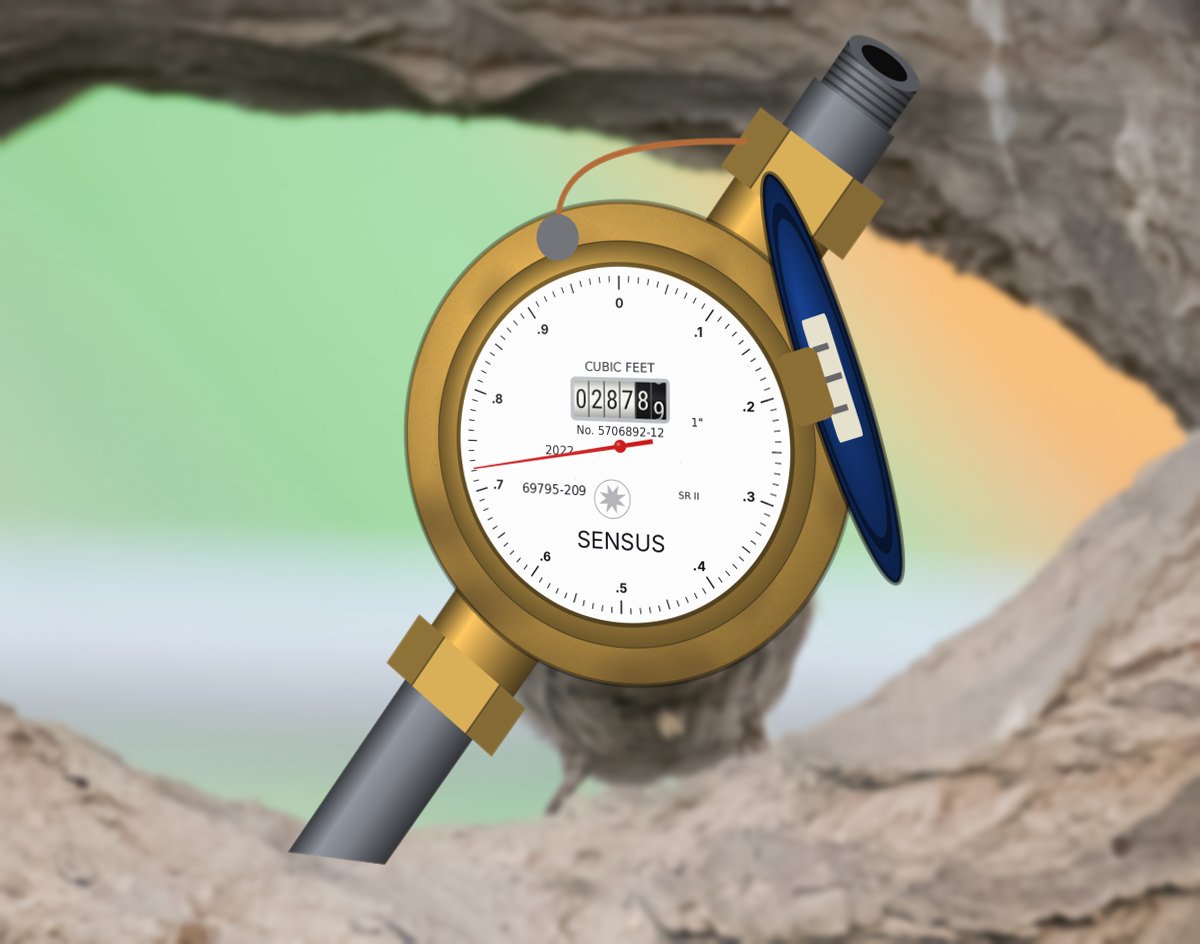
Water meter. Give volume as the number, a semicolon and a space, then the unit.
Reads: 28788.72; ft³
